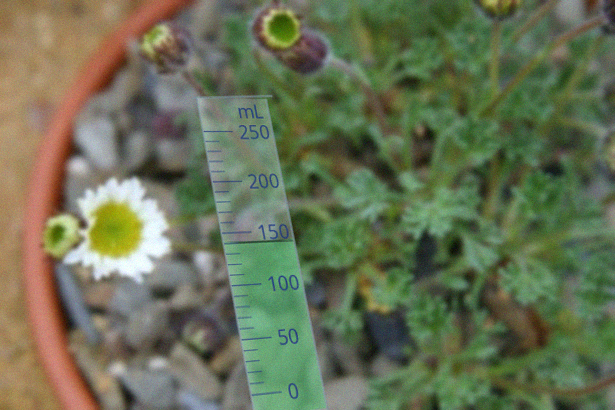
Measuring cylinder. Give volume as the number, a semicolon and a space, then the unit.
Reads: 140; mL
